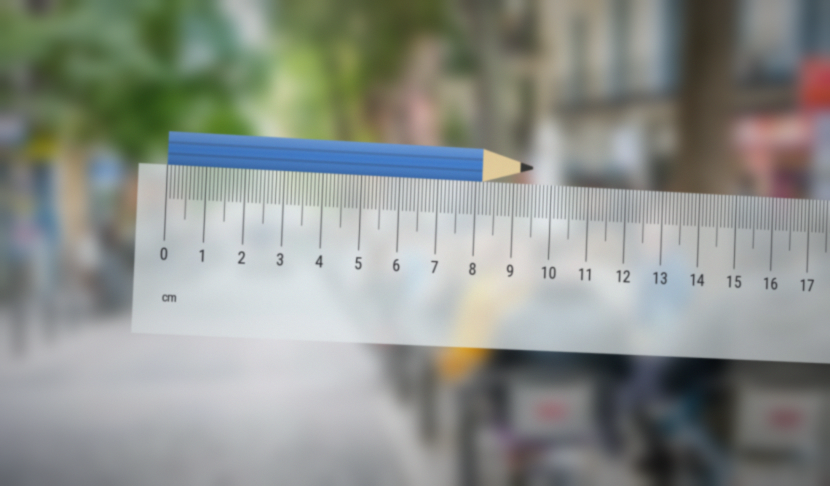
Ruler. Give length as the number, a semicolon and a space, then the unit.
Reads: 9.5; cm
